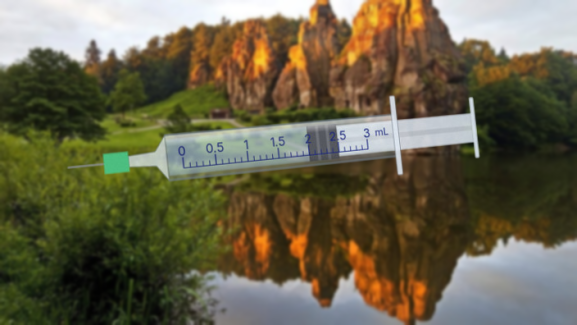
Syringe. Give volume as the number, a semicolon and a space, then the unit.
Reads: 2; mL
